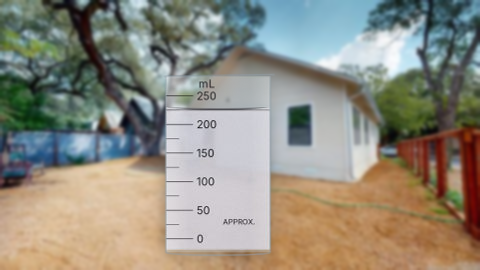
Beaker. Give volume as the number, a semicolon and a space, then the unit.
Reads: 225; mL
